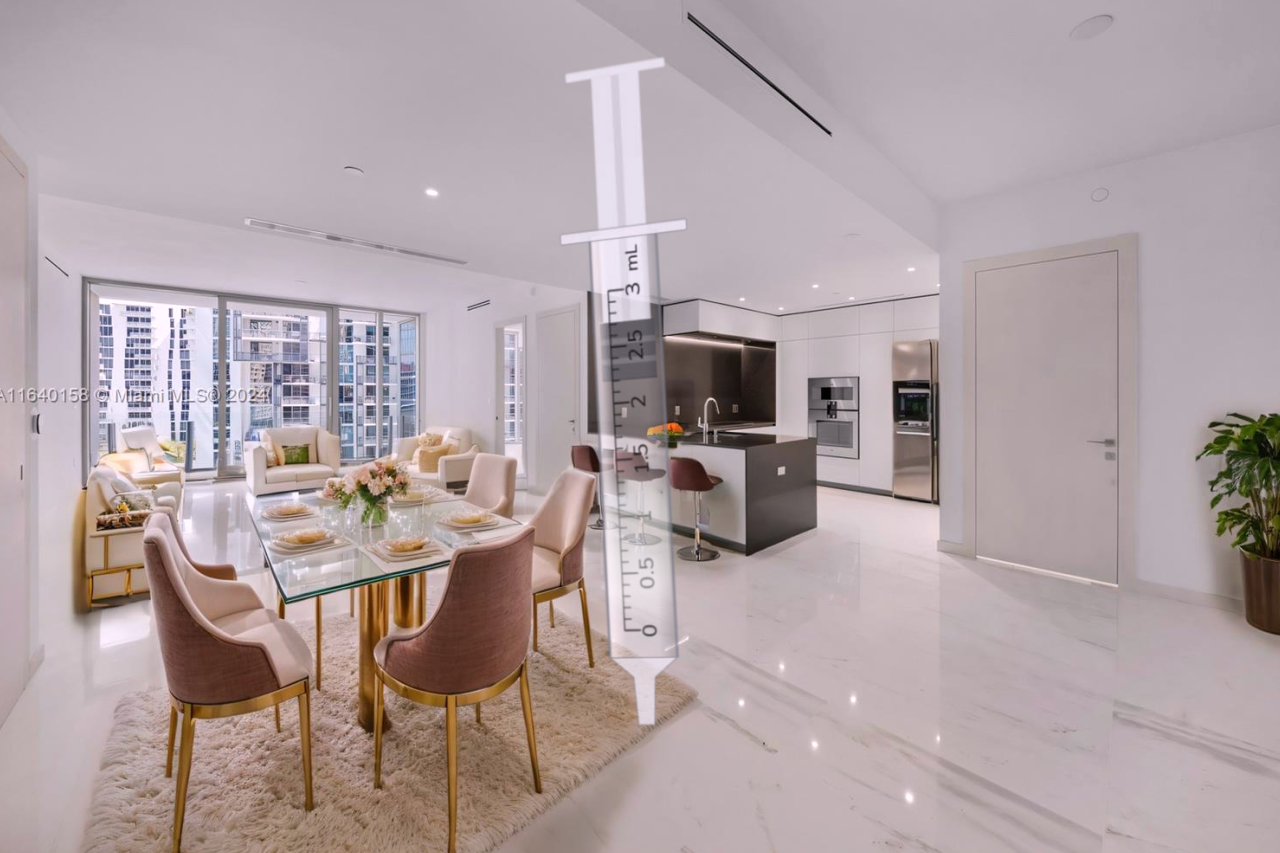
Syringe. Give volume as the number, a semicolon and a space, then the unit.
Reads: 2.2; mL
